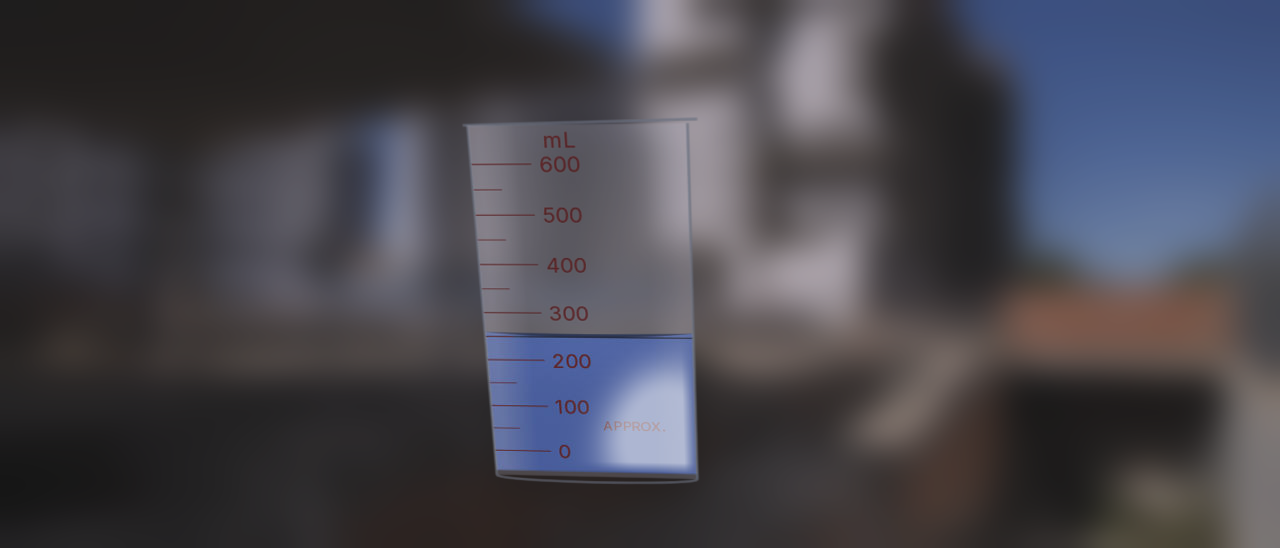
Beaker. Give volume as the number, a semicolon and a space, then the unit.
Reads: 250; mL
